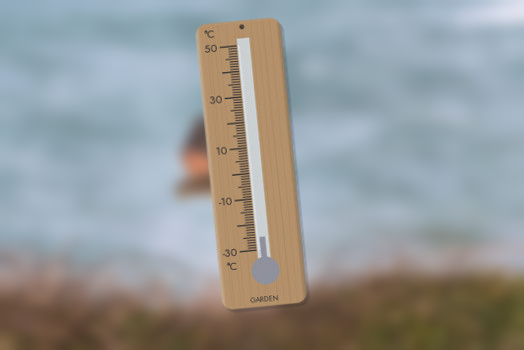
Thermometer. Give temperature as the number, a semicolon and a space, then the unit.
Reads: -25; °C
